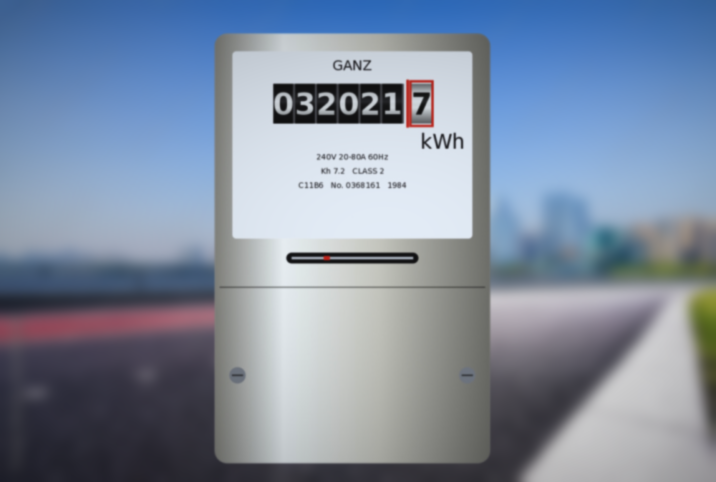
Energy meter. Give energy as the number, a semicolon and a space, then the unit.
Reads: 32021.7; kWh
